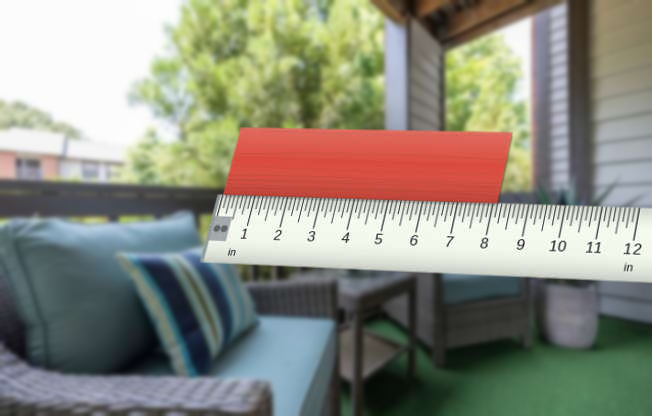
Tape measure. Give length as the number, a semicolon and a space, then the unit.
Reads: 8.125; in
